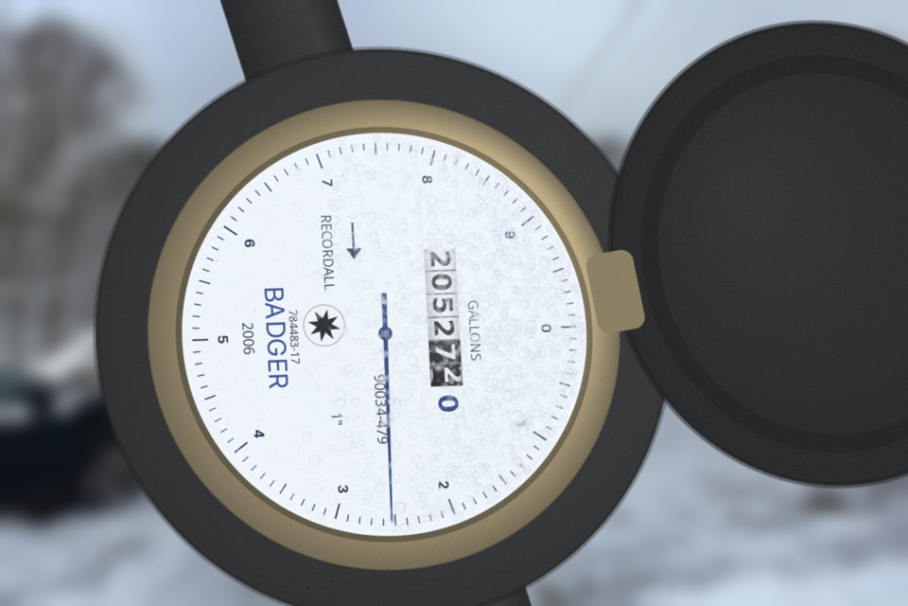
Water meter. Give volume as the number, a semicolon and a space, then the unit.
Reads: 2052722.5; gal
